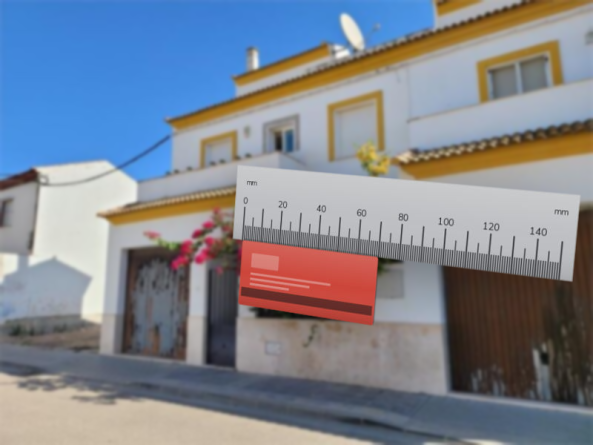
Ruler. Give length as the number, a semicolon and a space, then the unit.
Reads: 70; mm
